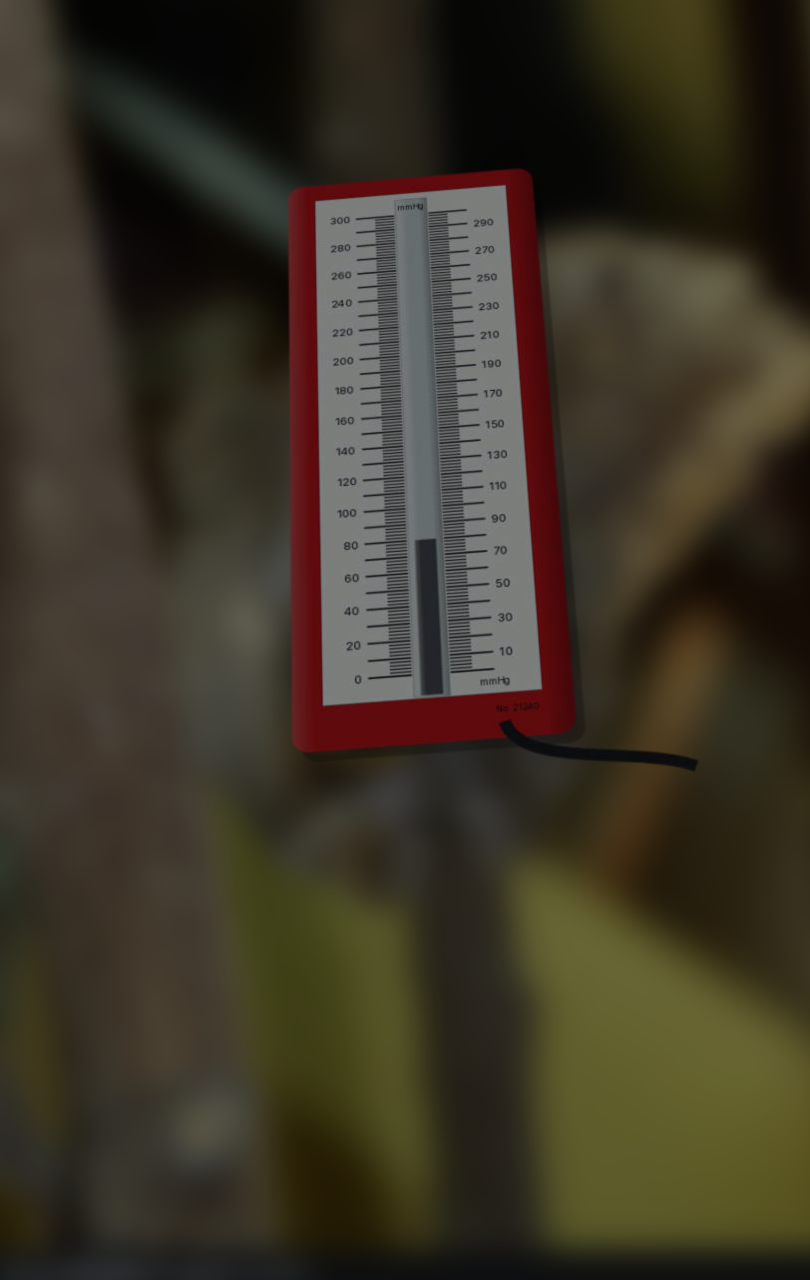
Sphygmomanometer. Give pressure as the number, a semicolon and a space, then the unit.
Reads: 80; mmHg
